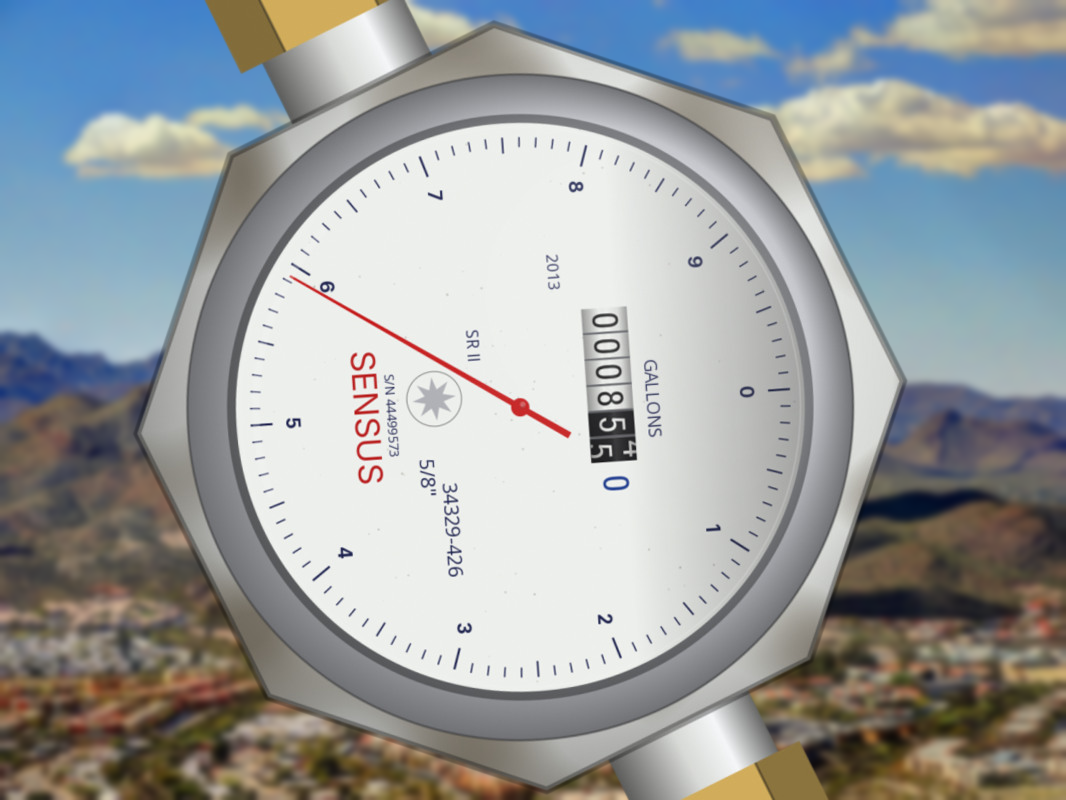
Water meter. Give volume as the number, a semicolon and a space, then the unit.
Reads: 8545.9; gal
